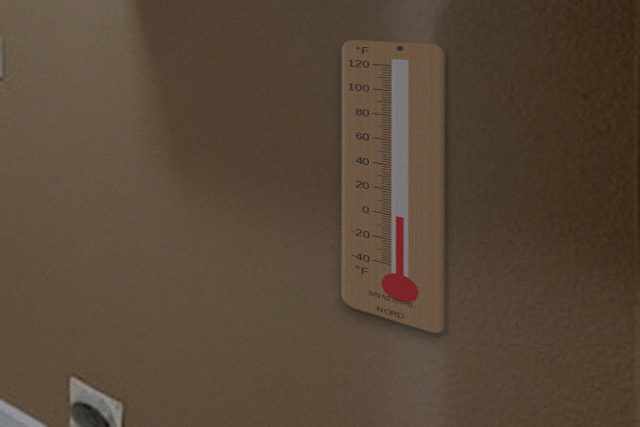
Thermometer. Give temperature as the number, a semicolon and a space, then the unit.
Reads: 0; °F
